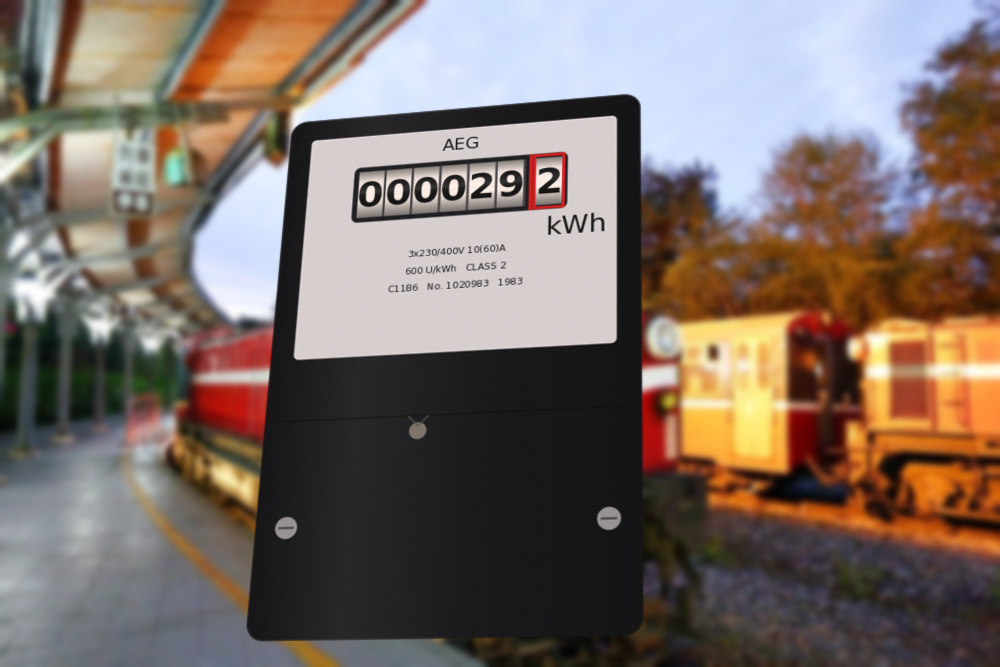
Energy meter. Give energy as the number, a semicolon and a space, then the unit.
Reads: 29.2; kWh
